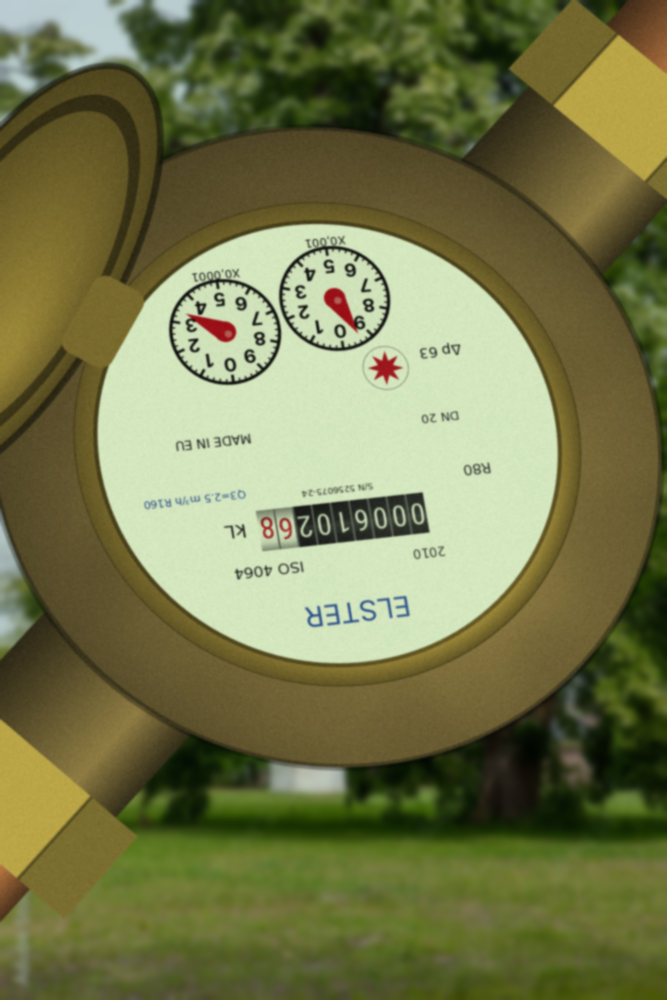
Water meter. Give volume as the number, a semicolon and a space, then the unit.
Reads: 6102.6793; kL
